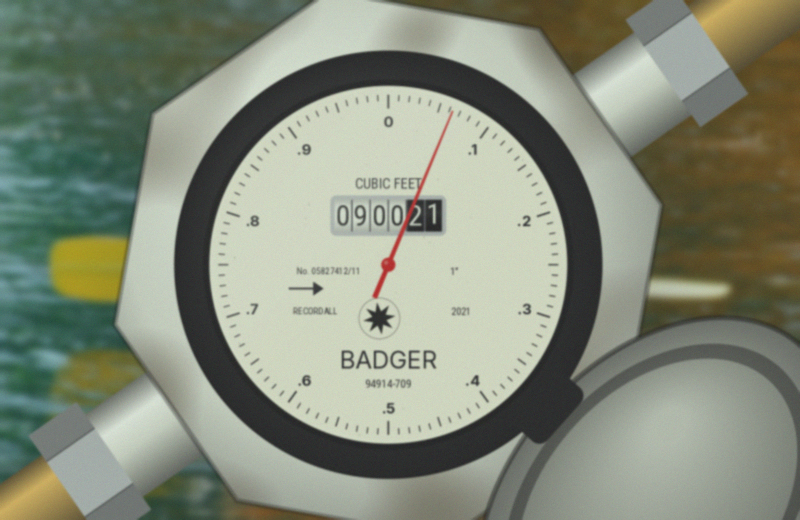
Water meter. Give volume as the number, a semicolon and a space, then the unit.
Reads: 90021.06; ft³
